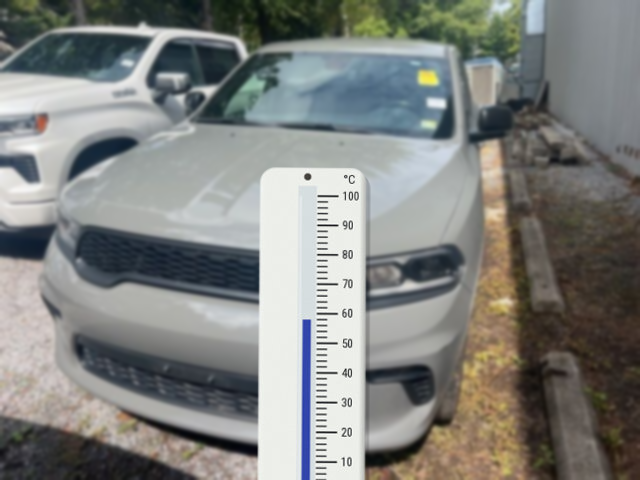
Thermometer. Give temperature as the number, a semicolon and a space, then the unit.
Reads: 58; °C
